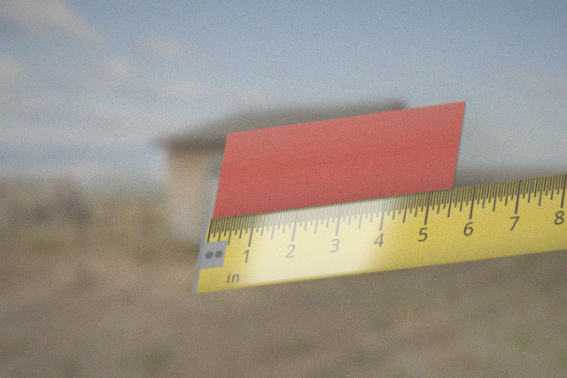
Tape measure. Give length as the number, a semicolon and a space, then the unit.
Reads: 5.5; in
